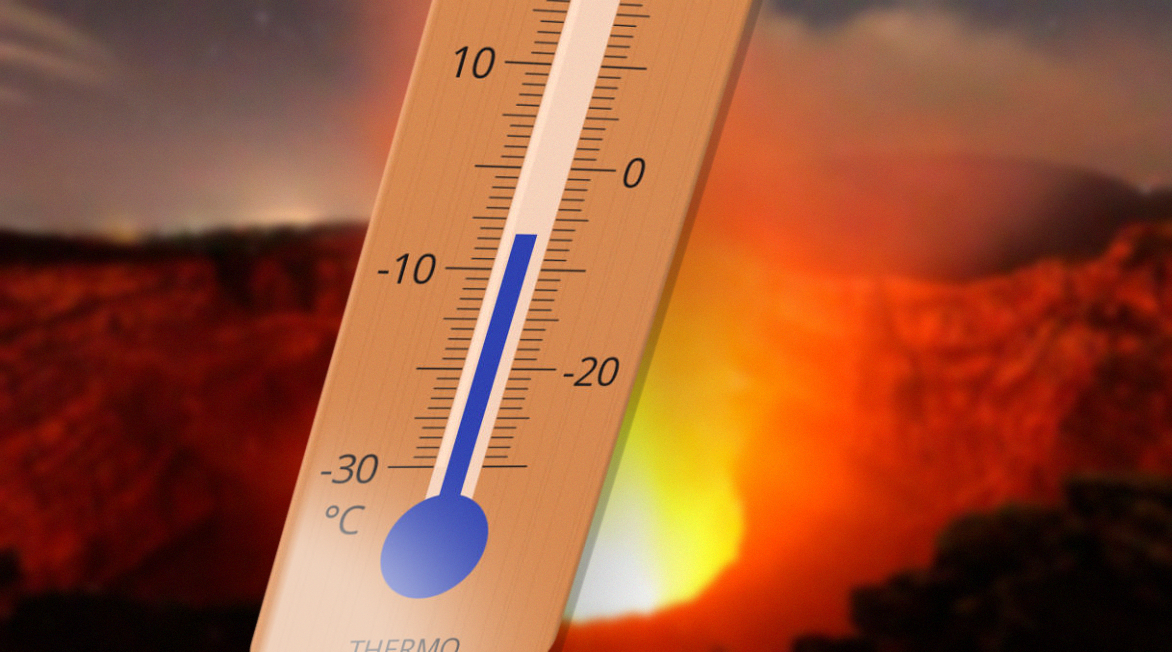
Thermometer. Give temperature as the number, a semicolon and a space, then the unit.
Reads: -6.5; °C
